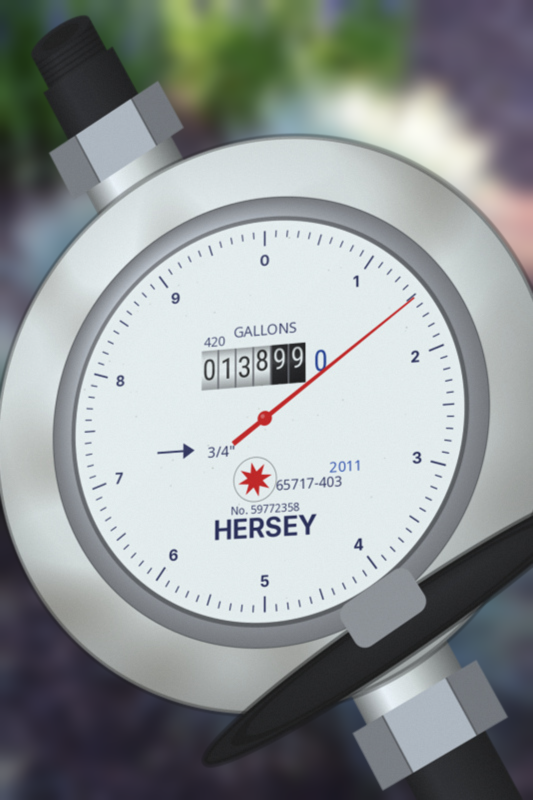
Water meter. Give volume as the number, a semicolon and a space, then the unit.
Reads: 138991.5; gal
